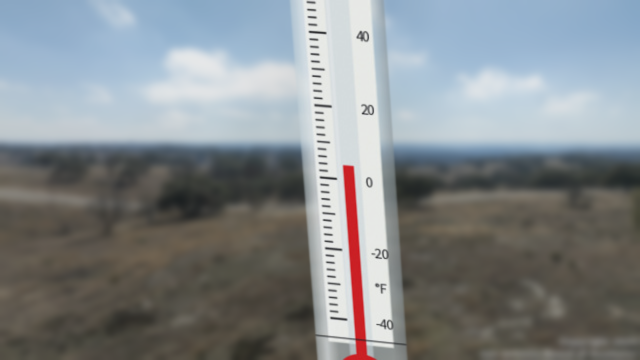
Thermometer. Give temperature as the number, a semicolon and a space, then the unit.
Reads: 4; °F
